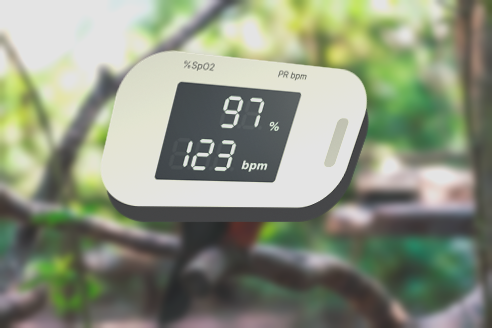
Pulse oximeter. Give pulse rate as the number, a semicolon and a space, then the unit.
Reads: 123; bpm
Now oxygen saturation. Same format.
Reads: 97; %
